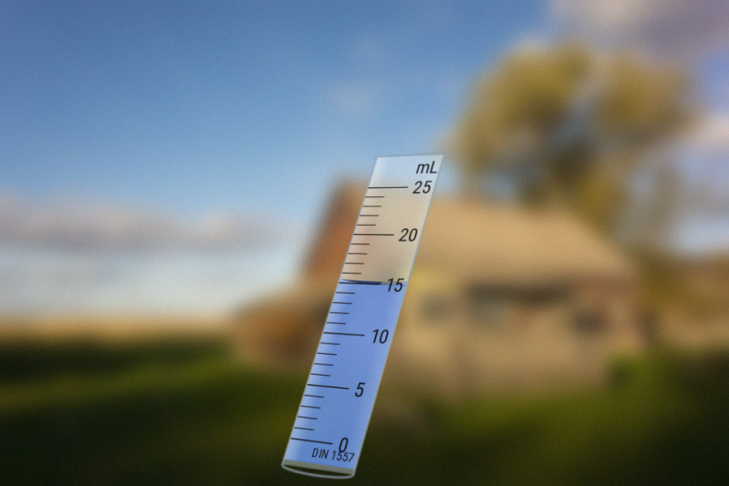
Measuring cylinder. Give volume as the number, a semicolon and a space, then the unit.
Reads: 15; mL
